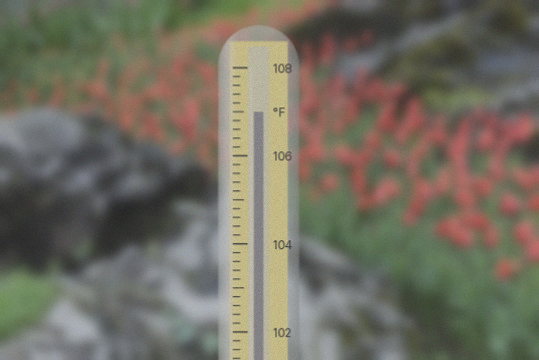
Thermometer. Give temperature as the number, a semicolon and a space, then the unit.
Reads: 107; °F
